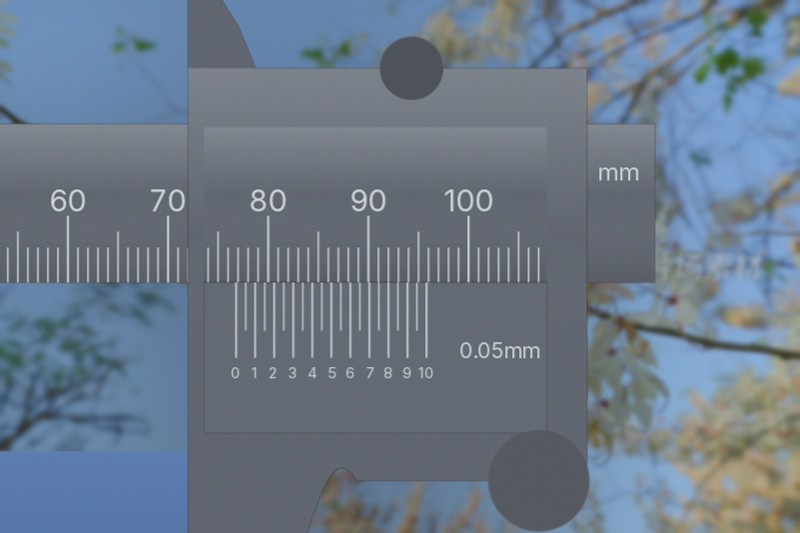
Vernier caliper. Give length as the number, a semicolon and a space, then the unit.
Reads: 76.8; mm
